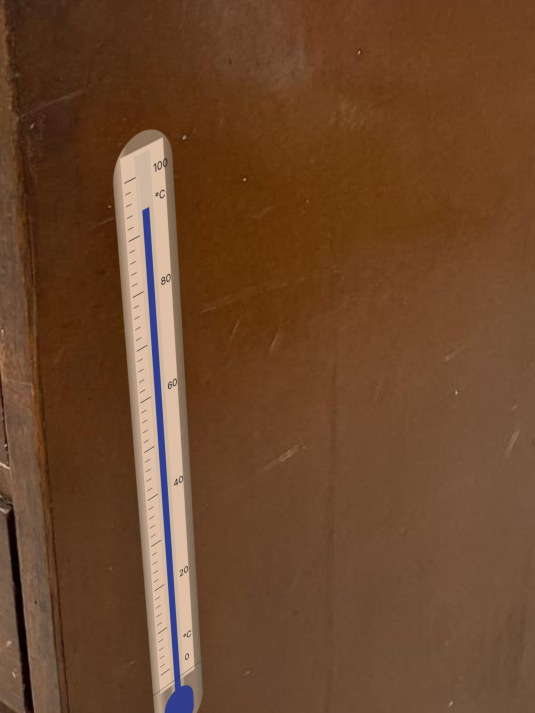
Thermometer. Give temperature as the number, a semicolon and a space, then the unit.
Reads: 94; °C
